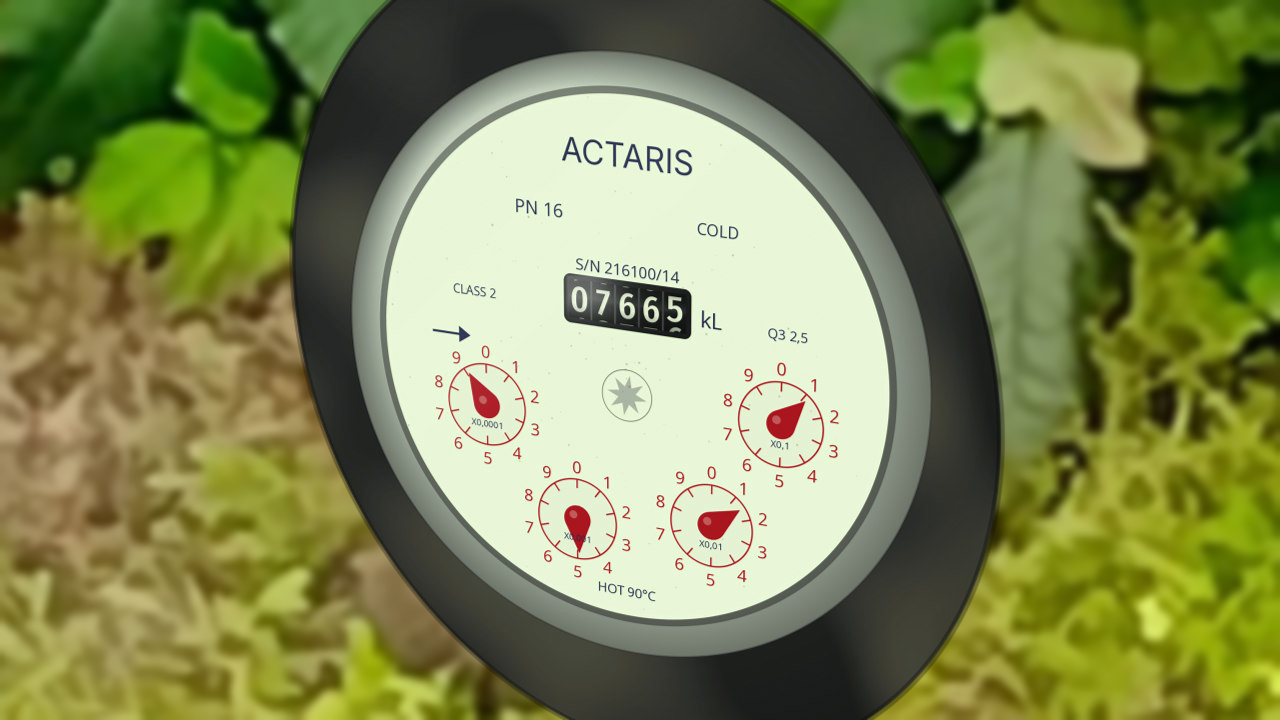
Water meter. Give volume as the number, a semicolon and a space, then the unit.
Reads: 7665.1149; kL
